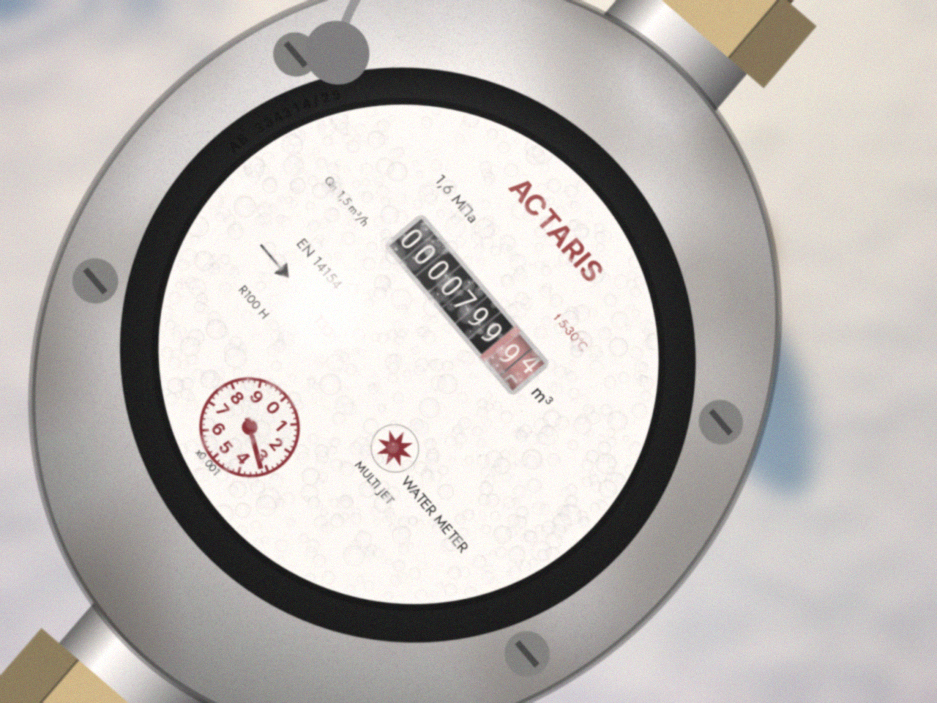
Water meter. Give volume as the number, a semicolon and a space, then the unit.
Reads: 799.943; m³
